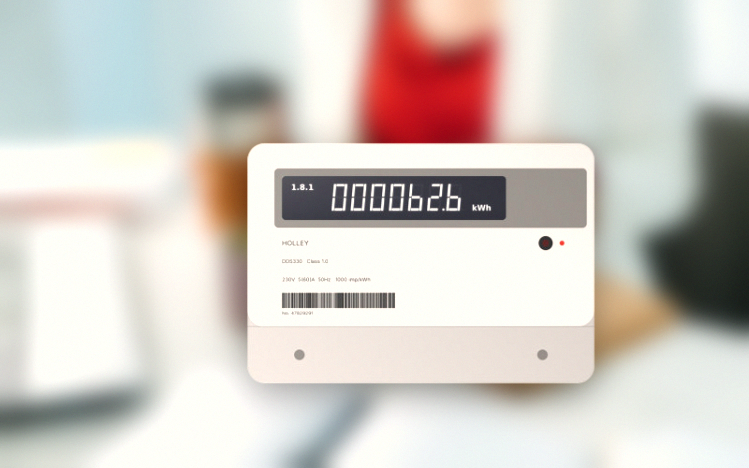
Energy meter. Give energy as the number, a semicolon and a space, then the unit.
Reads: 62.6; kWh
